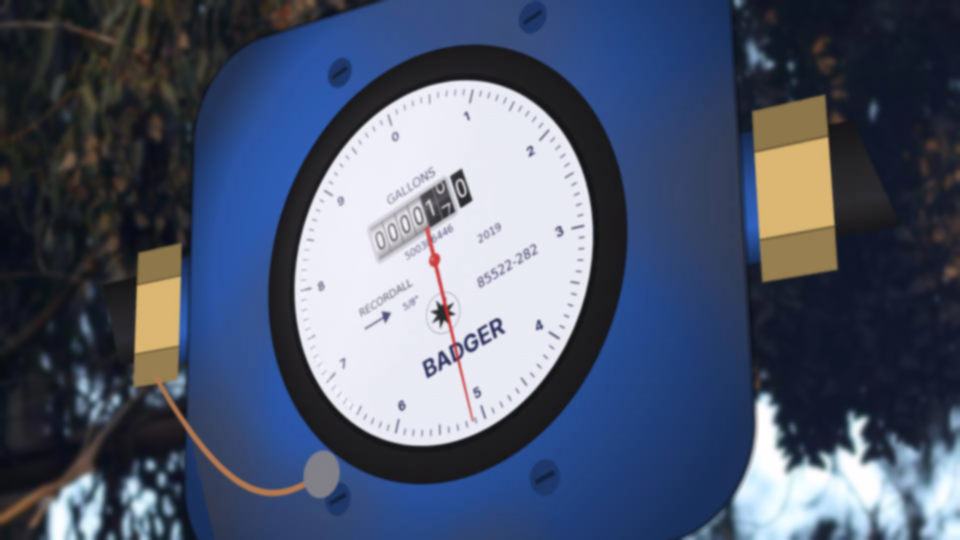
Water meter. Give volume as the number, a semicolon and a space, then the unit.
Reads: 165.1; gal
